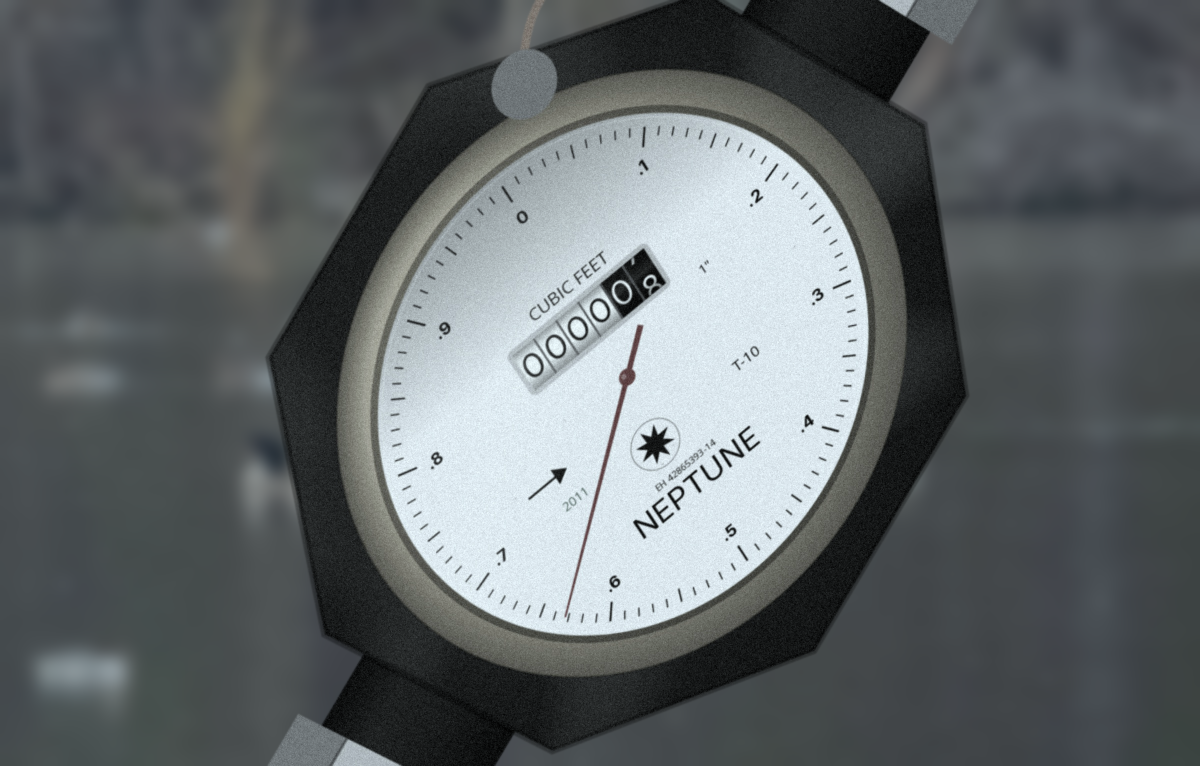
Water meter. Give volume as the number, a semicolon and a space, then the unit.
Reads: 7.63; ft³
